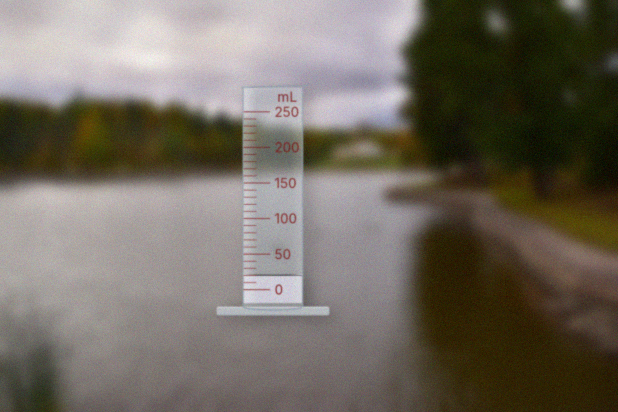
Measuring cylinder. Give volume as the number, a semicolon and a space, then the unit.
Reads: 20; mL
